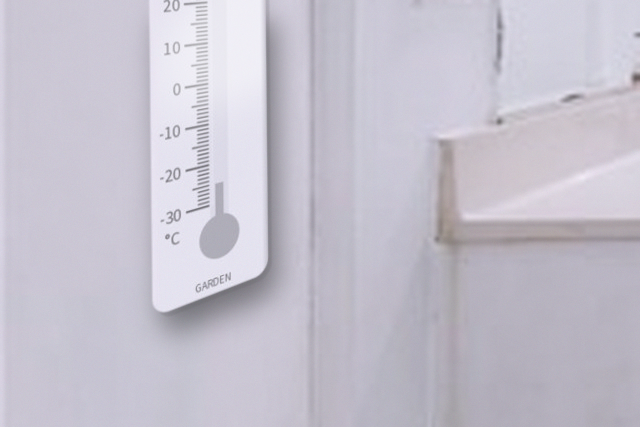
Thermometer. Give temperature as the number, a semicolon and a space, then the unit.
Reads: -25; °C
